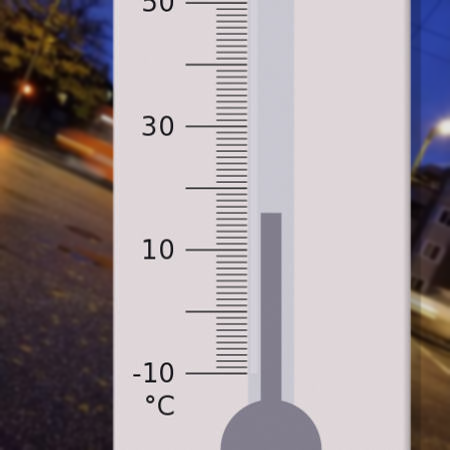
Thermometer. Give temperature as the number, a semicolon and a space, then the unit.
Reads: 16; °C
